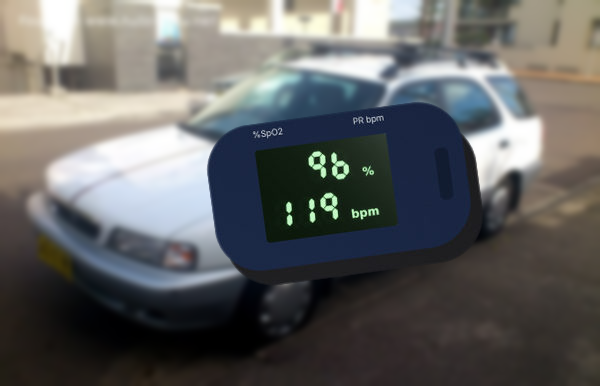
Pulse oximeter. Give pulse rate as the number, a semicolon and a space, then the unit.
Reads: 119; bpm
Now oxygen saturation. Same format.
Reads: 96; %
